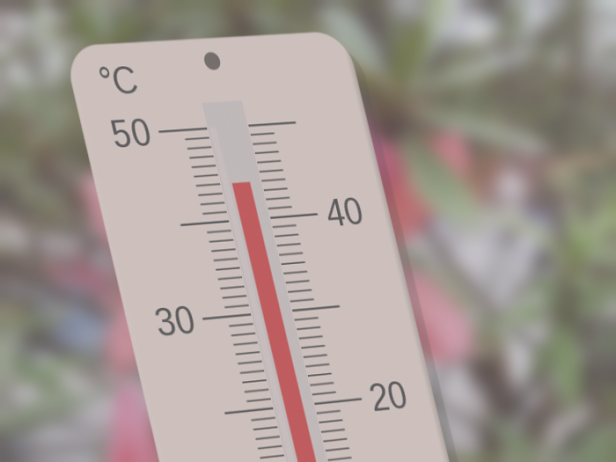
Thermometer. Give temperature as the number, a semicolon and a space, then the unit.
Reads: 44; °C
